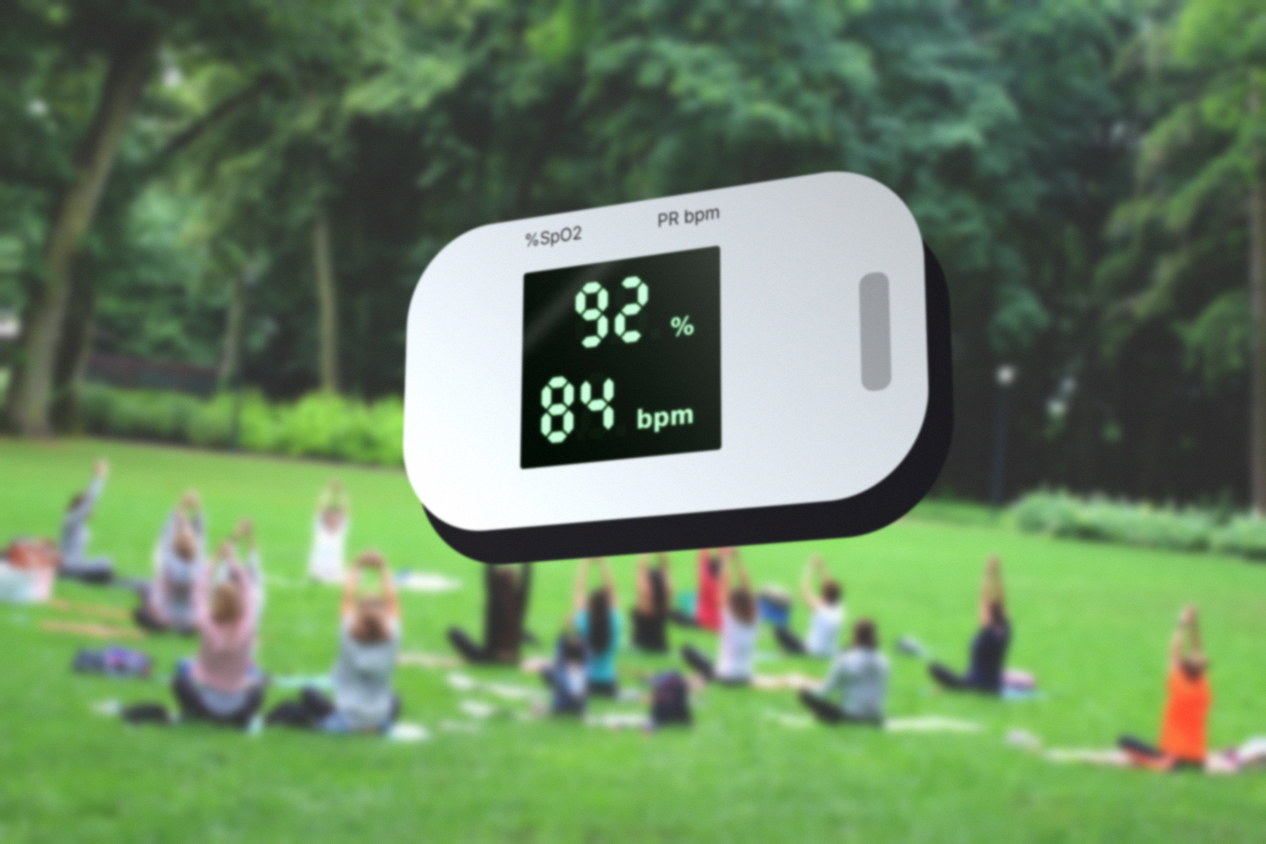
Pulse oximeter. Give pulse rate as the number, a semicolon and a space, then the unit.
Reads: 84; bpm
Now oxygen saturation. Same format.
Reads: 92; %
